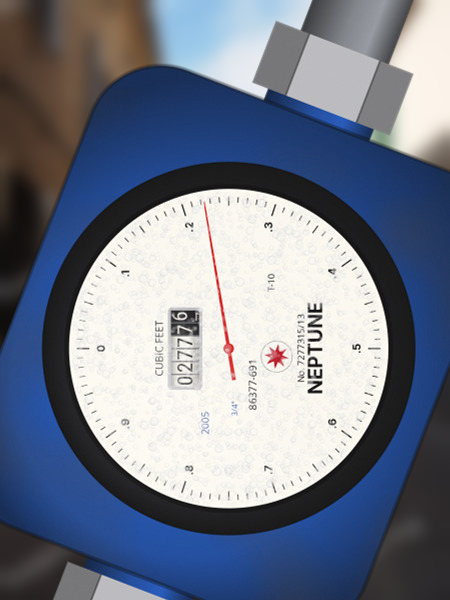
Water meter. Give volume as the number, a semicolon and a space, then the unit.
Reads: 27776.22; ft³
